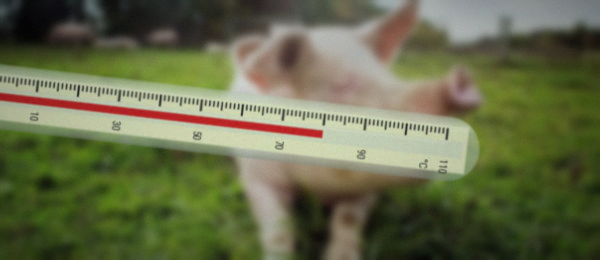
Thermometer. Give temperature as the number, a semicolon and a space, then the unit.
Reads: 80; °C
